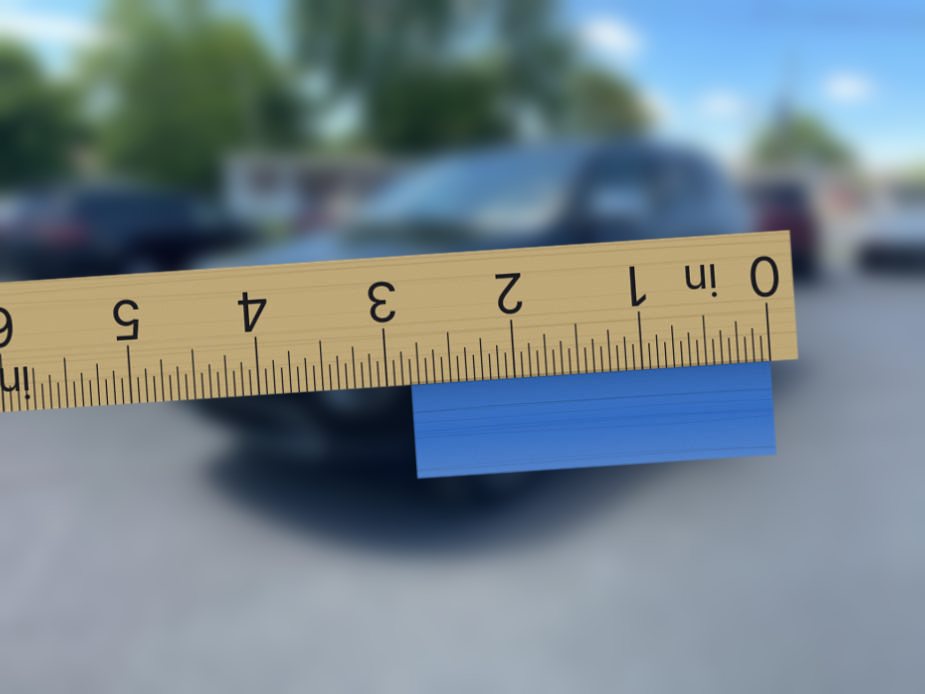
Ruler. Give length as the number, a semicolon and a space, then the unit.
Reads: 2.8125; in
